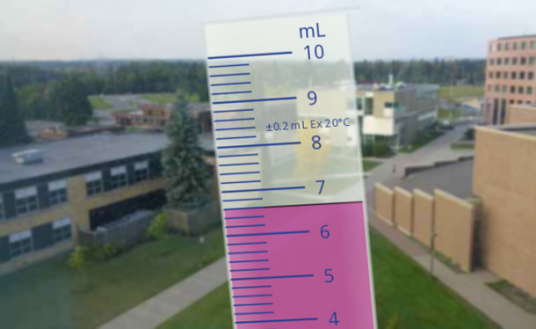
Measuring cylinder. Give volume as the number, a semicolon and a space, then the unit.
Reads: 6.6; mL
